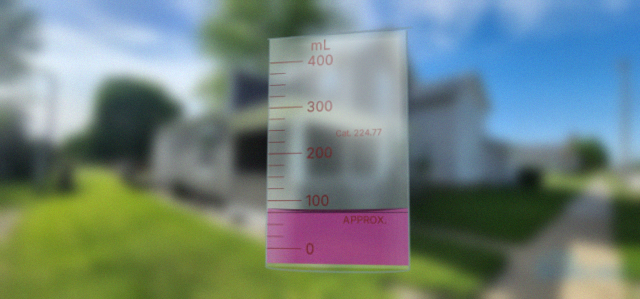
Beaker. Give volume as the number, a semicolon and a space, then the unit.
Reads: 75; mL
